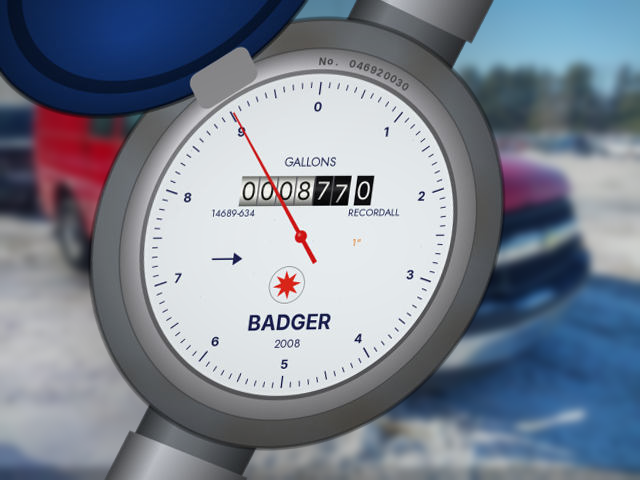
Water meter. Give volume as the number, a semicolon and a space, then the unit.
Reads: 8769.0; gal
